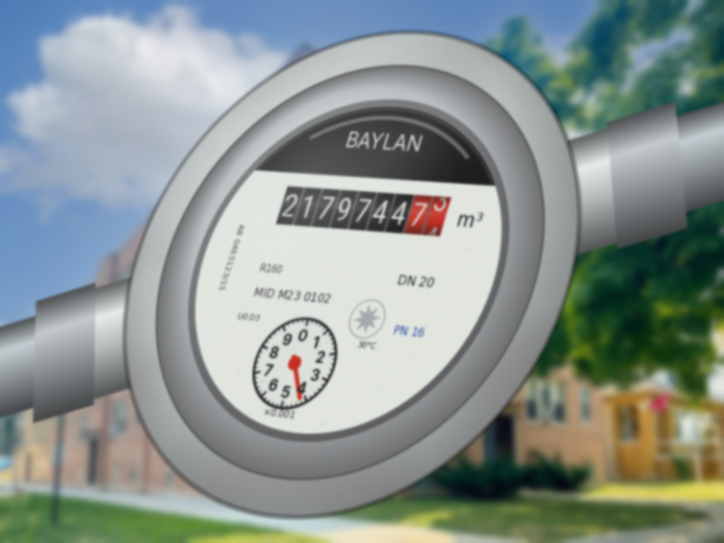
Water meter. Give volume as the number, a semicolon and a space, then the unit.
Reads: 2179744.734; m³
